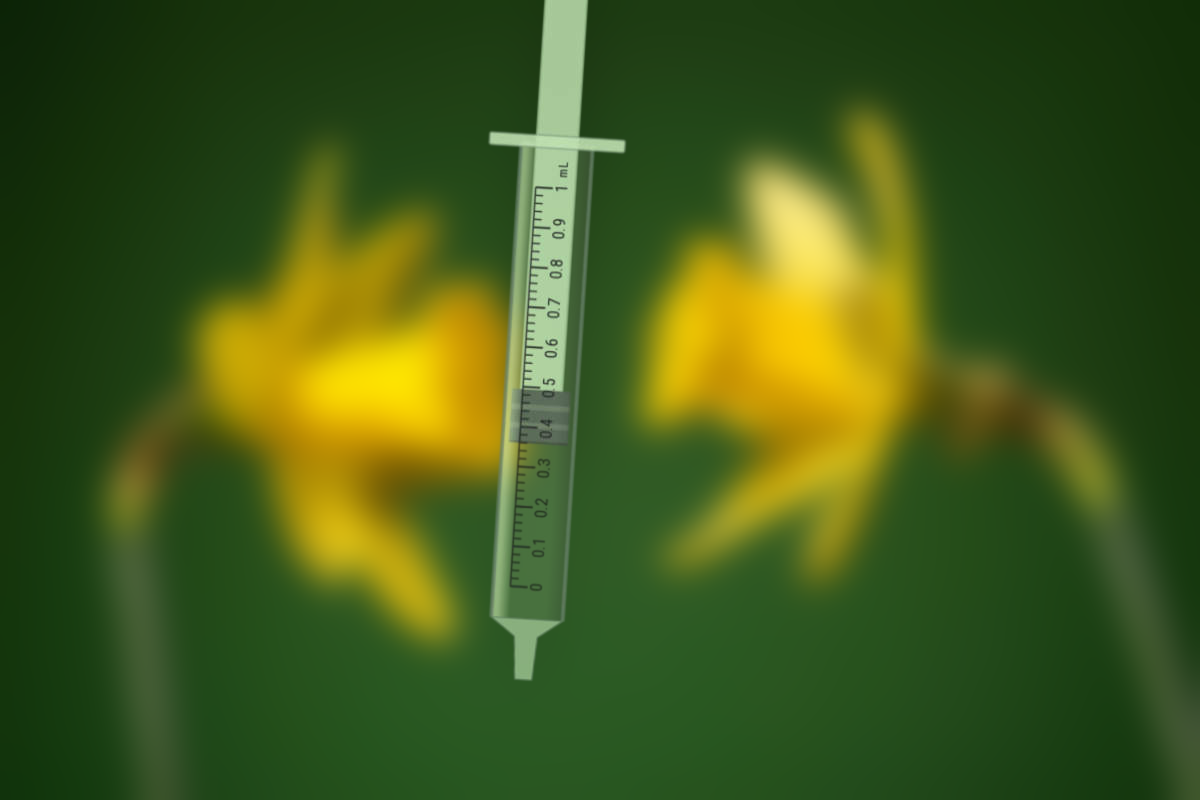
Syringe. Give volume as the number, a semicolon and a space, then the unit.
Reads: 0.36; mL
